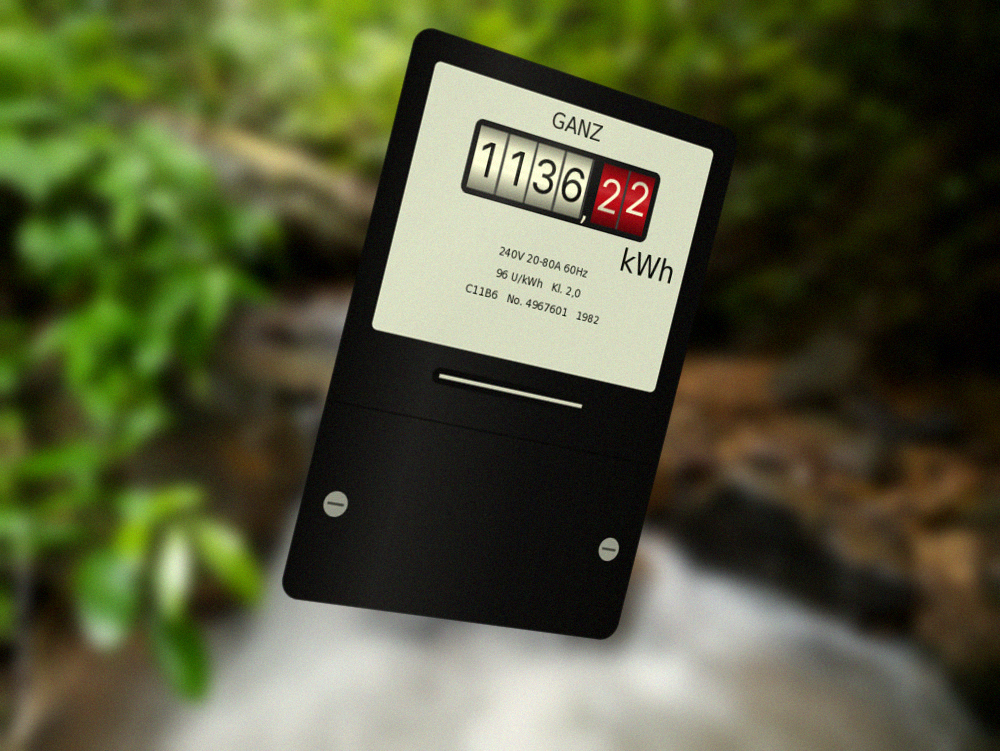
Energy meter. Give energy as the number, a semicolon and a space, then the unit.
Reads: 1136.22; kWh
